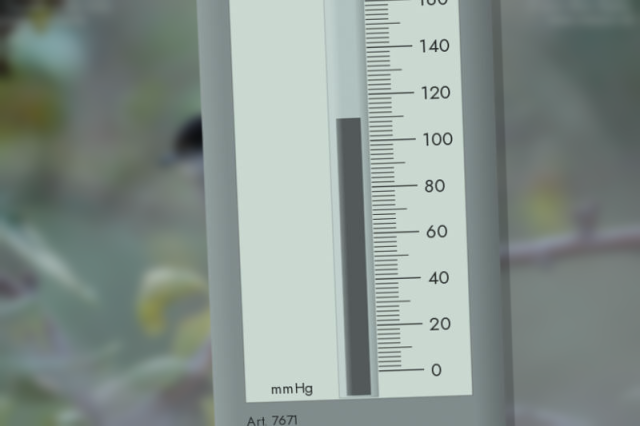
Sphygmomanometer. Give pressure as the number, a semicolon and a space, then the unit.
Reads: 110; mmHg
